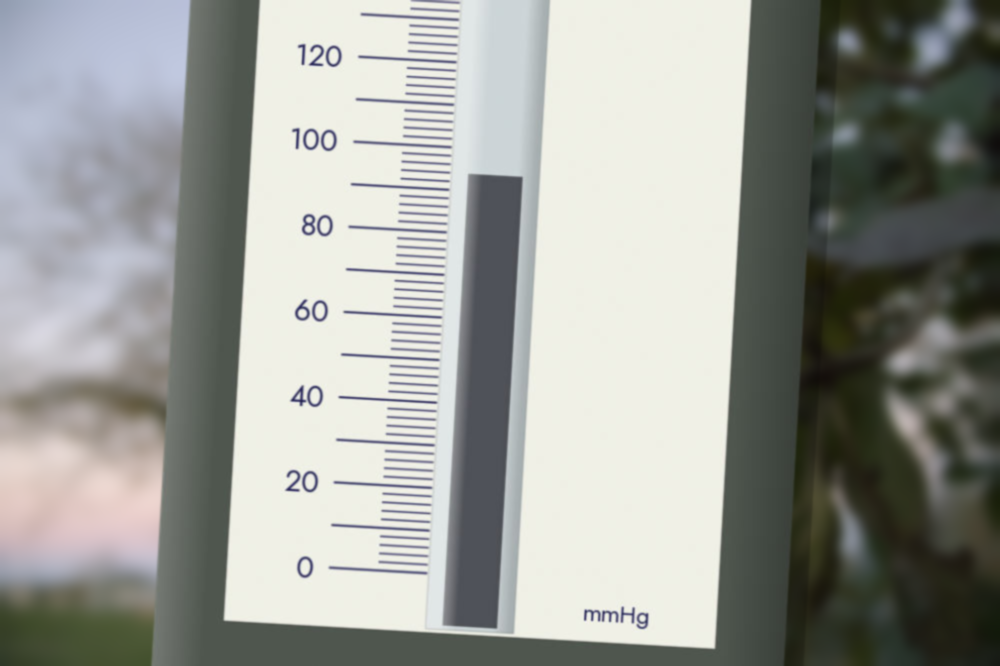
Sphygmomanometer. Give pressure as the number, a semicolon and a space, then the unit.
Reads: 94; mmHg
